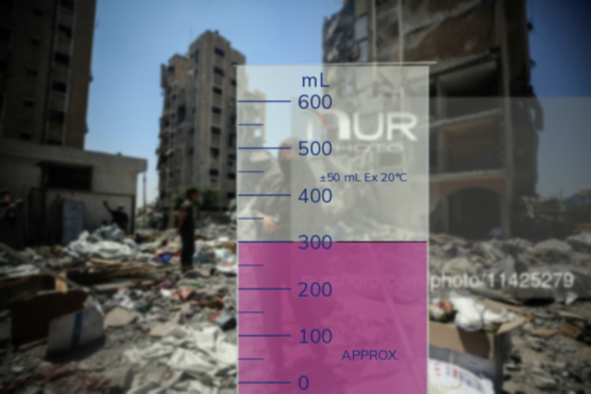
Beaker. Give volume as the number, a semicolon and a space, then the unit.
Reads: 300; mL
